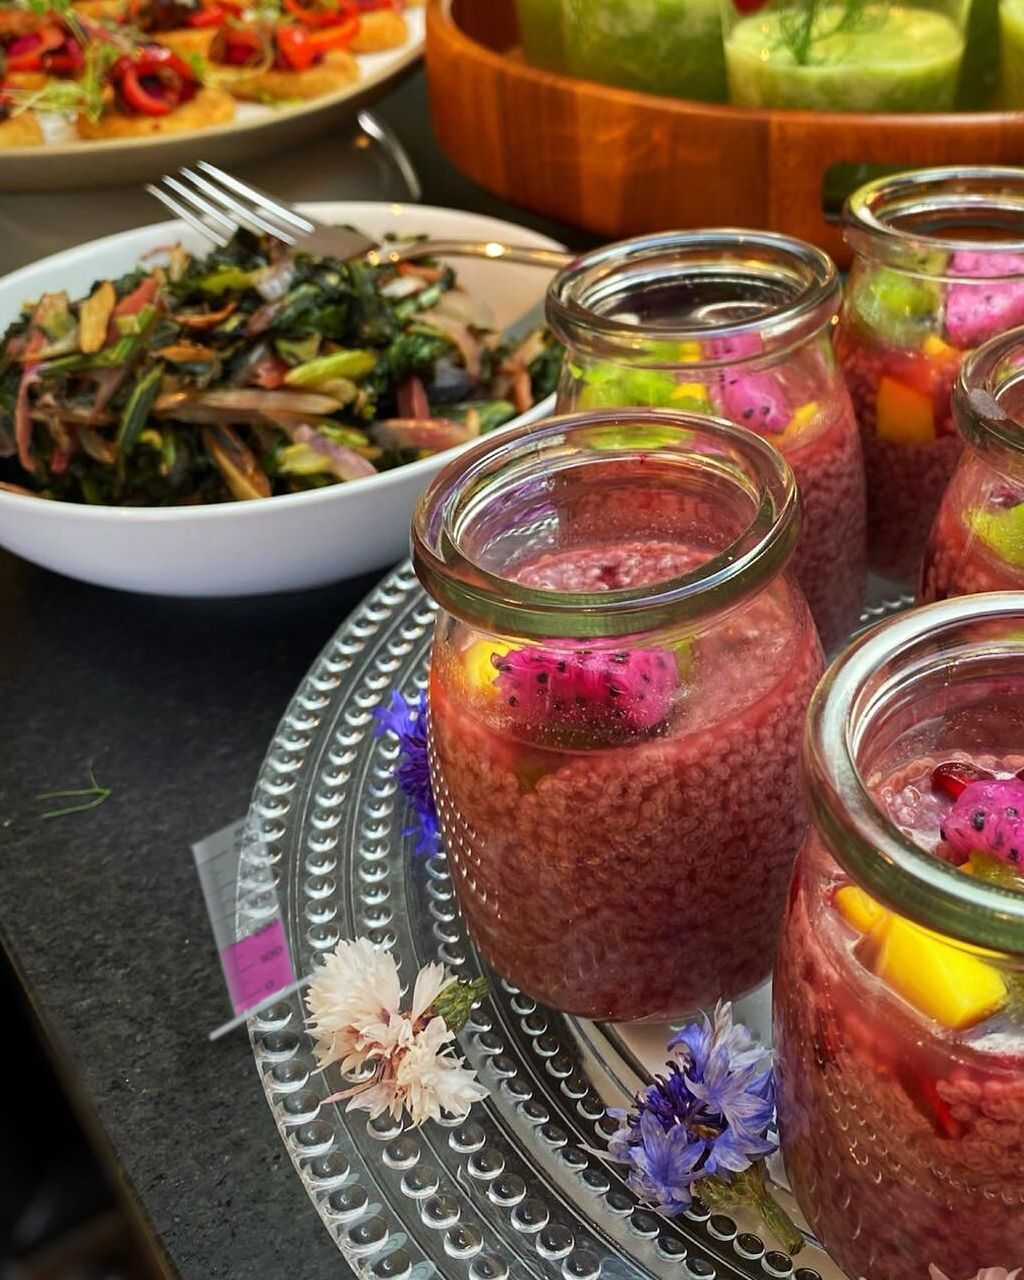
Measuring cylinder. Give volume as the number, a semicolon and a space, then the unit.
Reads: 200; mL
